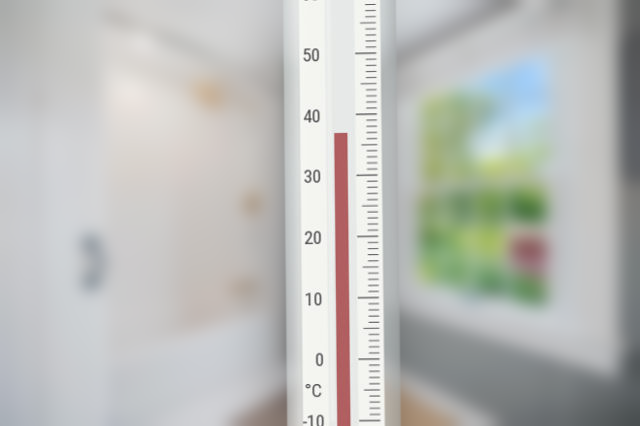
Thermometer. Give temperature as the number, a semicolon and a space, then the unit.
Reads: 37; °C
